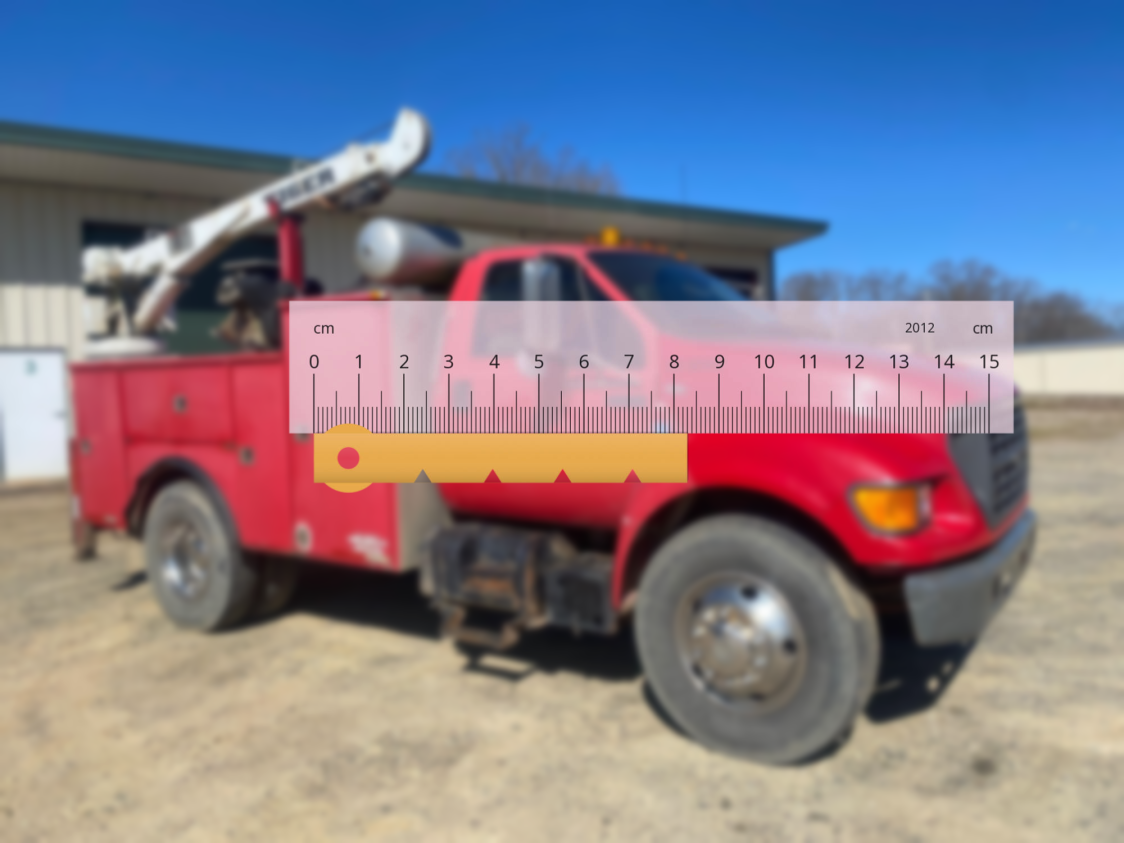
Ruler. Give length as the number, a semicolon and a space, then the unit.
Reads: 8.3; cm
